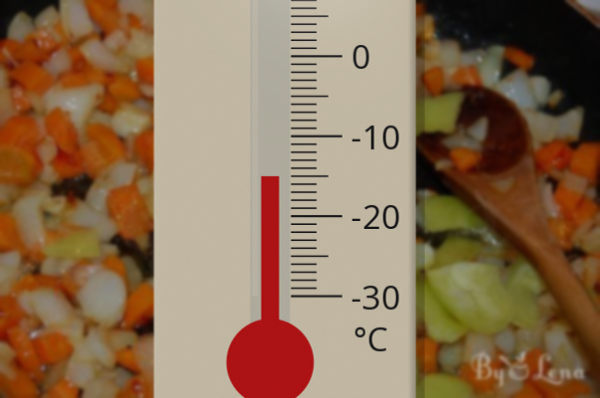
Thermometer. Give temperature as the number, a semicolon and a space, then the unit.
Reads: -15; °C
